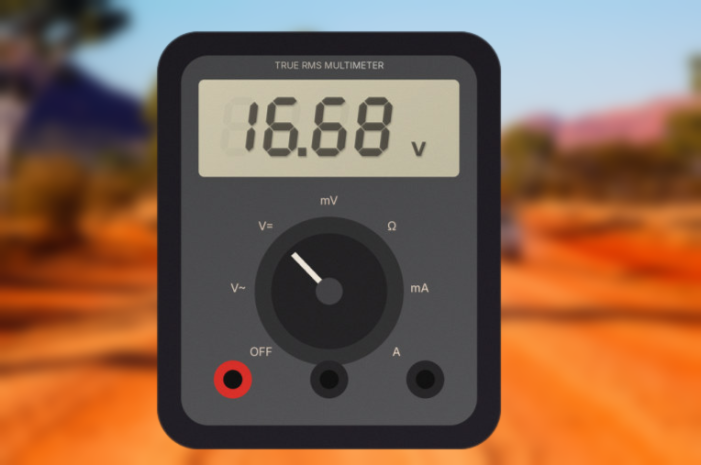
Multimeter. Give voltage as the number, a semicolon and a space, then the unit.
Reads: 16.68; V
